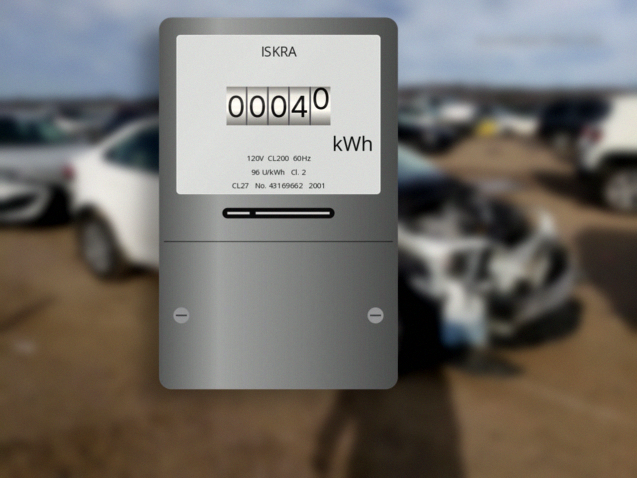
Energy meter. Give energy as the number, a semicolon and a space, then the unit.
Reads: 40; kWh
